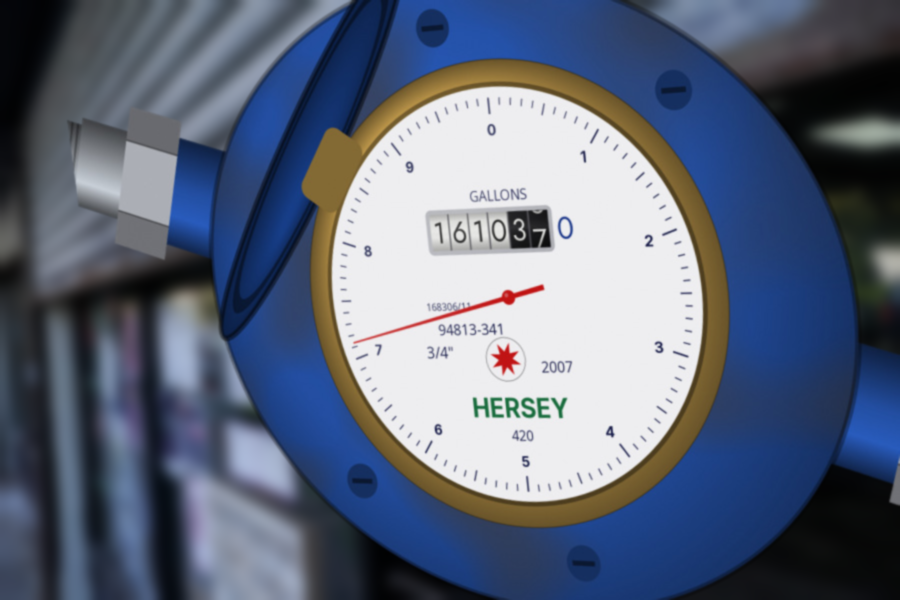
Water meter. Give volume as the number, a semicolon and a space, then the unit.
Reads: 1610367.1; gal
